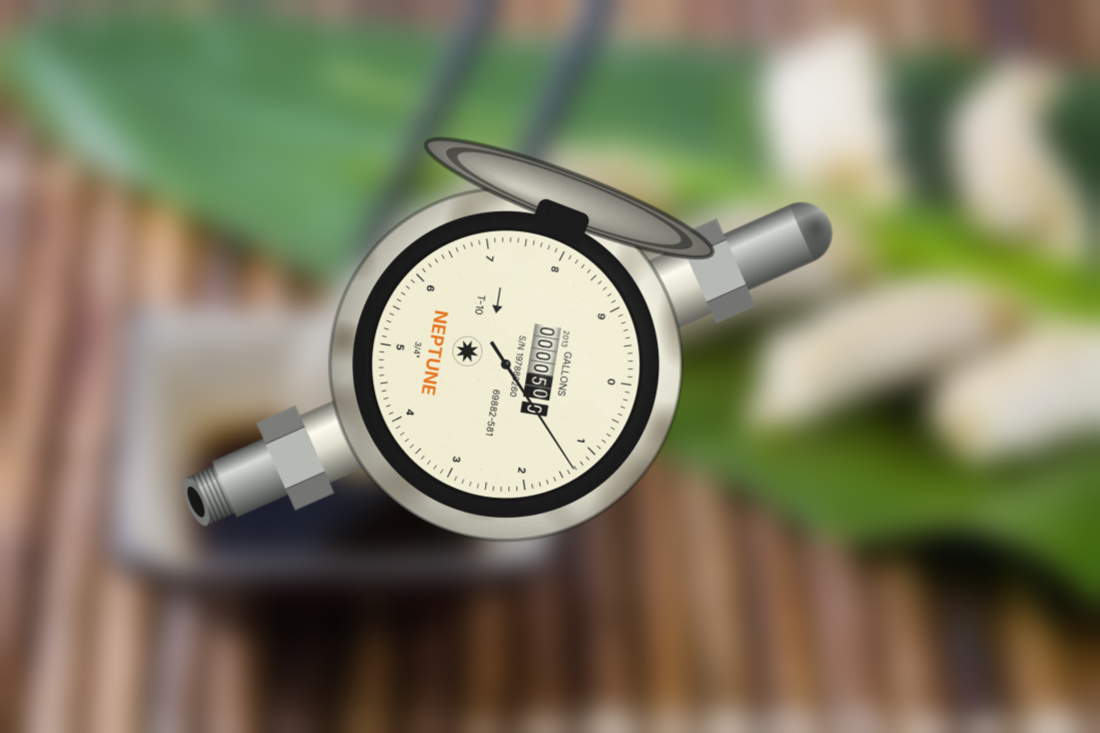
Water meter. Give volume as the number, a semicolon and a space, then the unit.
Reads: 501.3; gal
